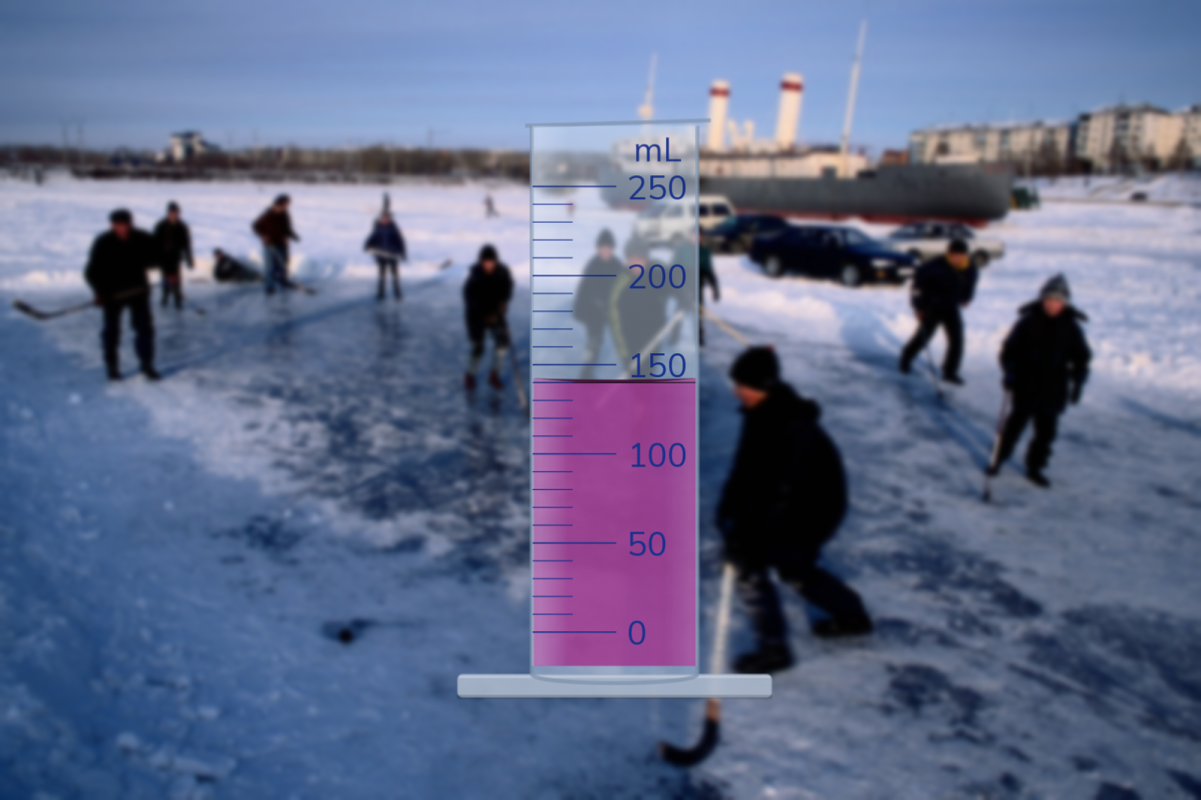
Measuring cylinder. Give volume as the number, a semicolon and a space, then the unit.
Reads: 140; mL
